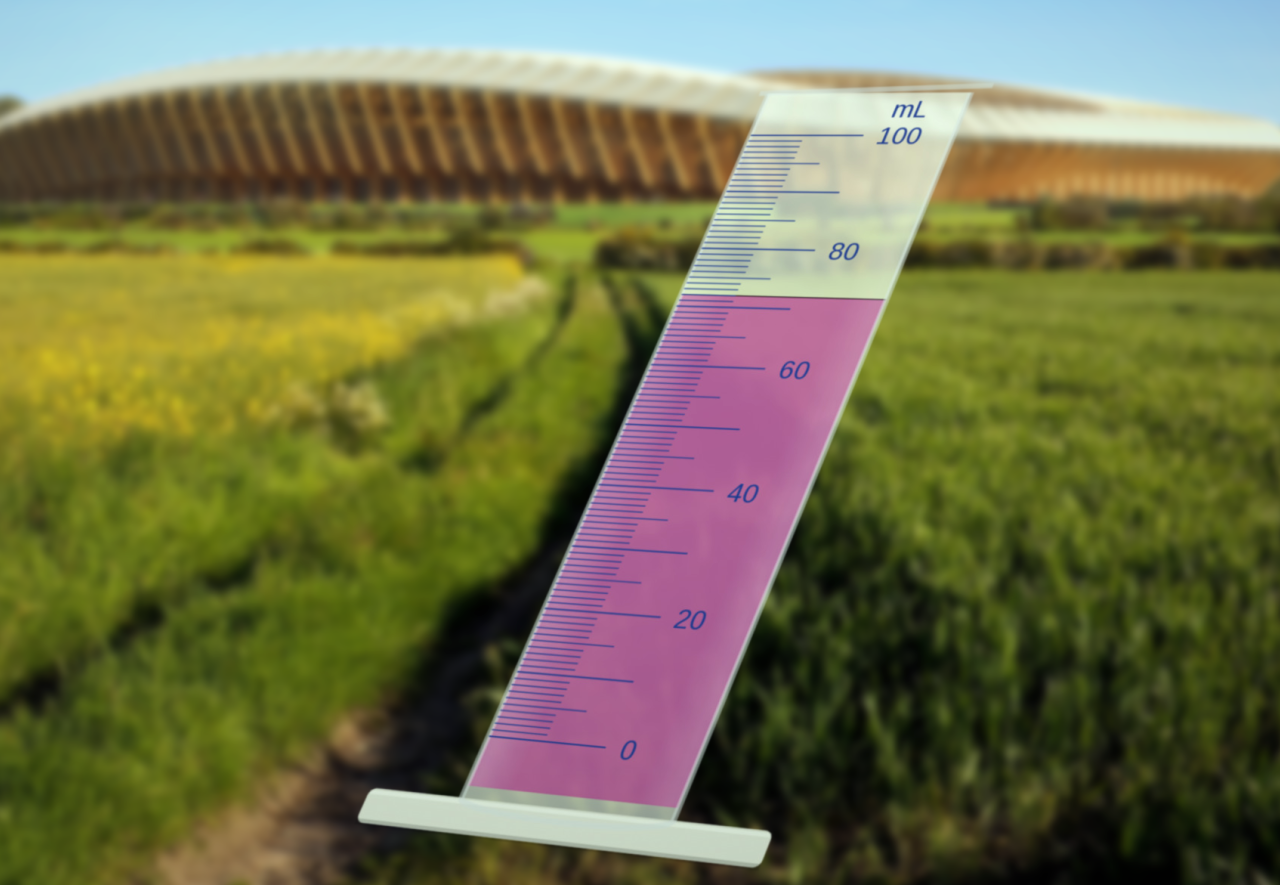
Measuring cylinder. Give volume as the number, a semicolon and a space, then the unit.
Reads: 72; mL
